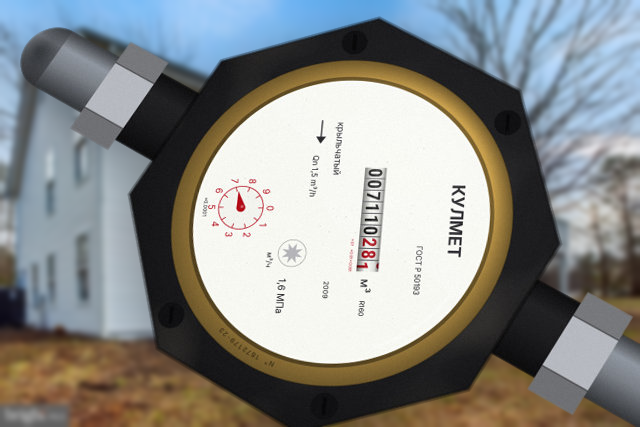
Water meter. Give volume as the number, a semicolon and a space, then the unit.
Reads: 7110.2807; m³
